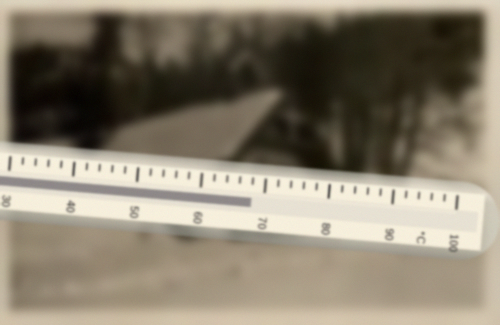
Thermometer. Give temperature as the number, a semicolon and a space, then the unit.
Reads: 68; °C
